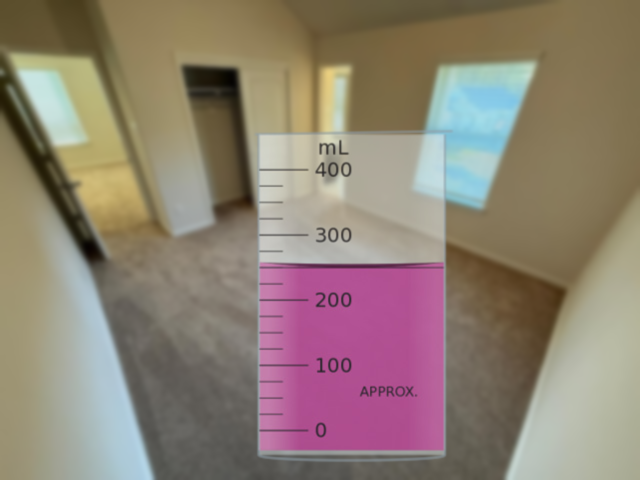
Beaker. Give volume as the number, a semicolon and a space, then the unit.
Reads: 250; mL
